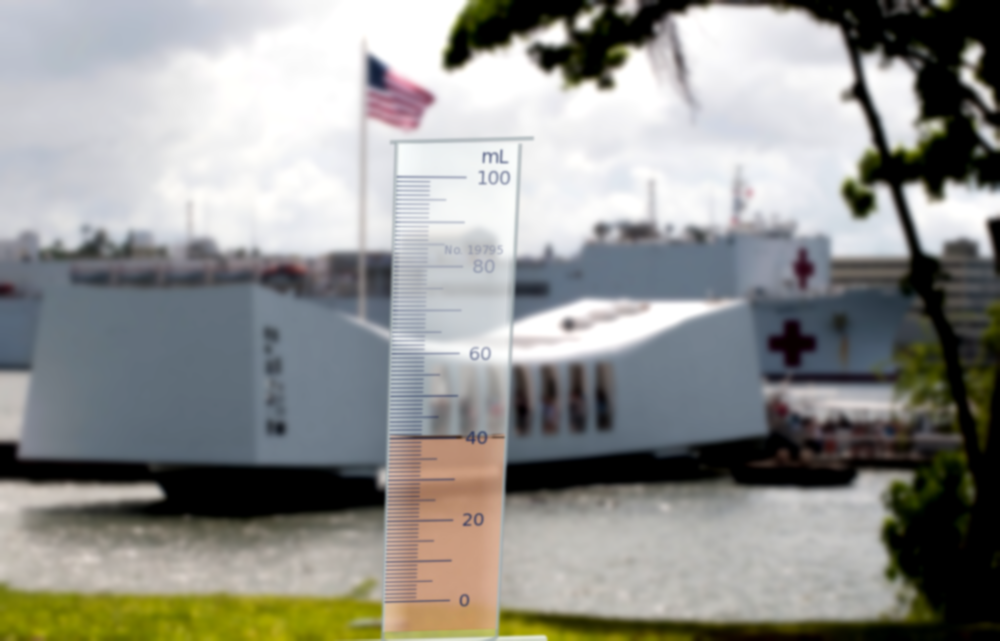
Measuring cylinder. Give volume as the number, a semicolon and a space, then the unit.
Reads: 40; mL
